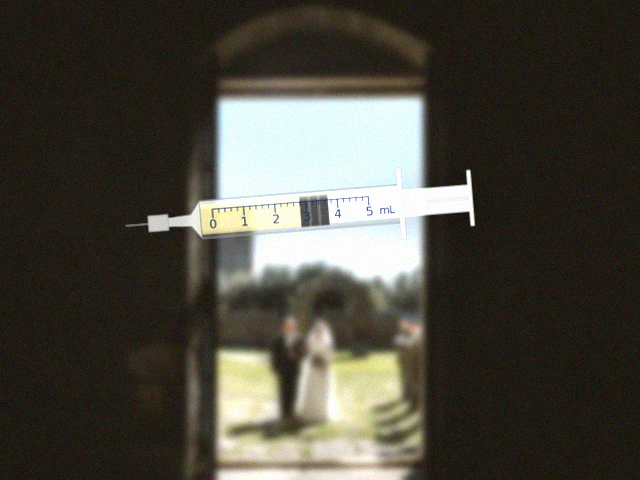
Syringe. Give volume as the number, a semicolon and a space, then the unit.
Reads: 2.8; mL
